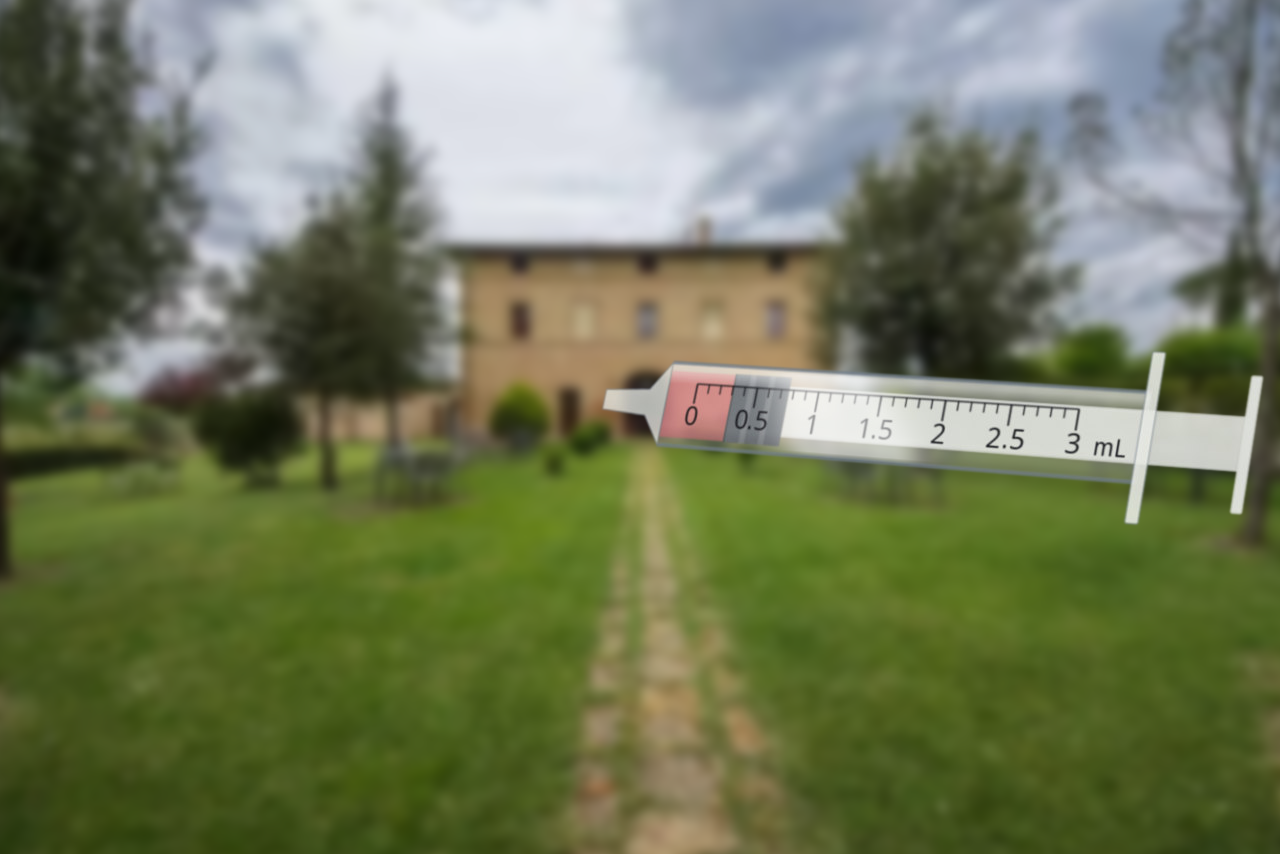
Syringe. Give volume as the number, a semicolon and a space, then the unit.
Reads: 0.3; mL
